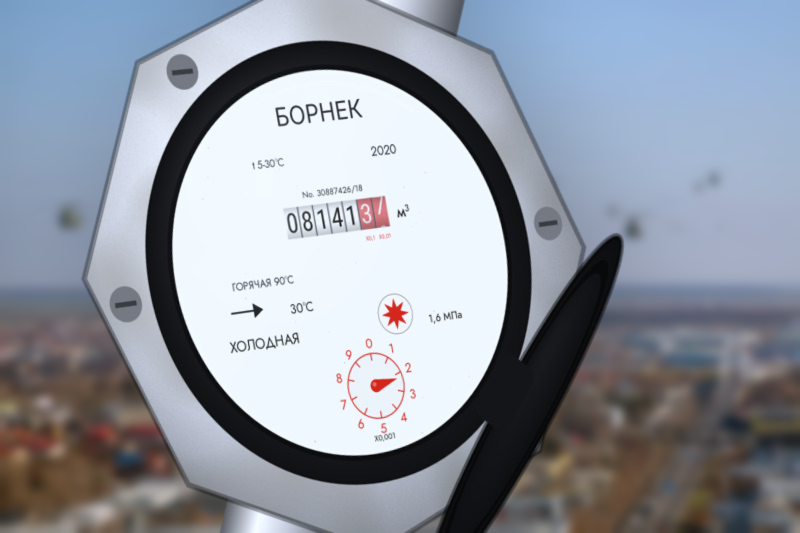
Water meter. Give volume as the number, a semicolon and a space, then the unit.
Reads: 8141.372; m³
